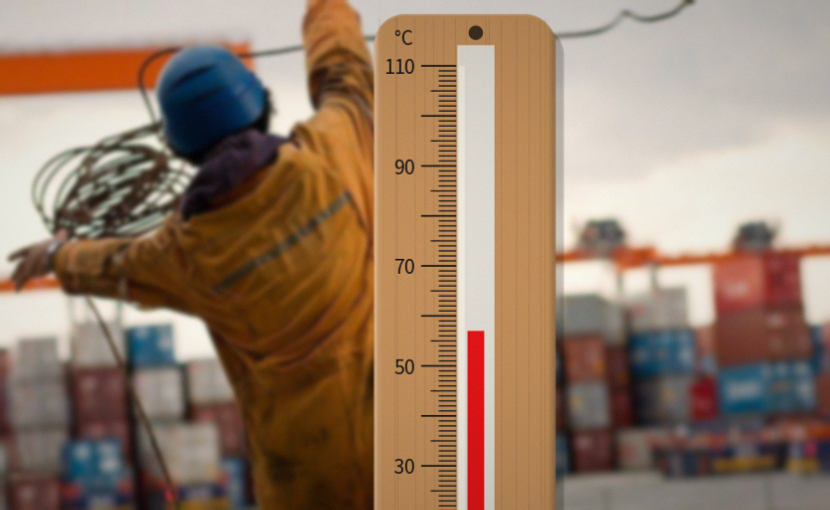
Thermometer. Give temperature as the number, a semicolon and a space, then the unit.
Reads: 57; °C
